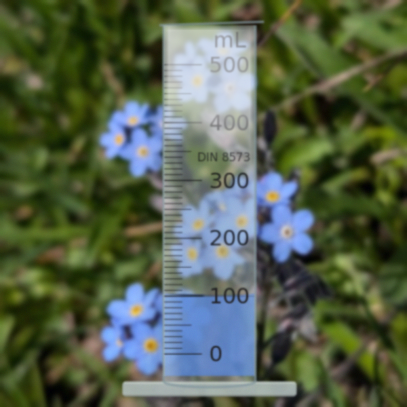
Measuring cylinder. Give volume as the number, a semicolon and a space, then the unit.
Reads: 100; mL
